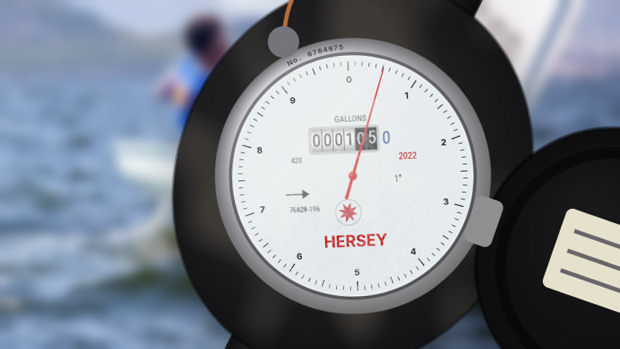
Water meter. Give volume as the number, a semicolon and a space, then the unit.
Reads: 1050.5; gal
